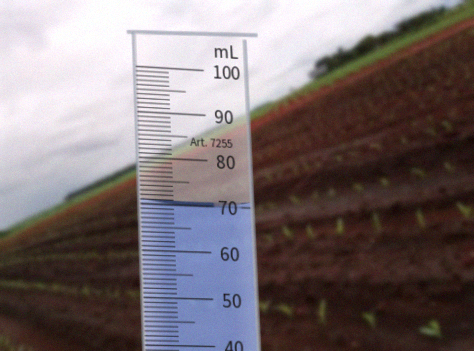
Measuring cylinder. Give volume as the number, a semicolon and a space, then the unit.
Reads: 70; mL
